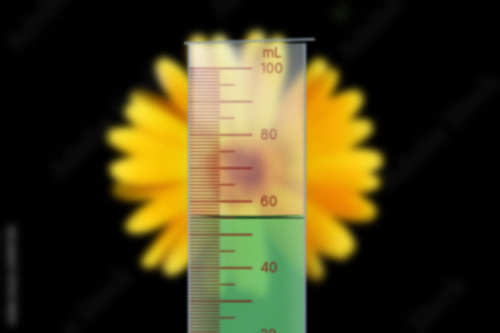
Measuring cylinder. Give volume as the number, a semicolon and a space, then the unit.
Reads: 55; mL
